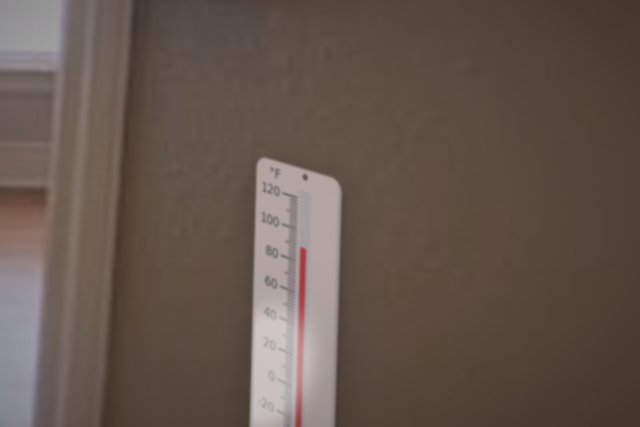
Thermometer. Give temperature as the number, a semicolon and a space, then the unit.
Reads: 90; °F
